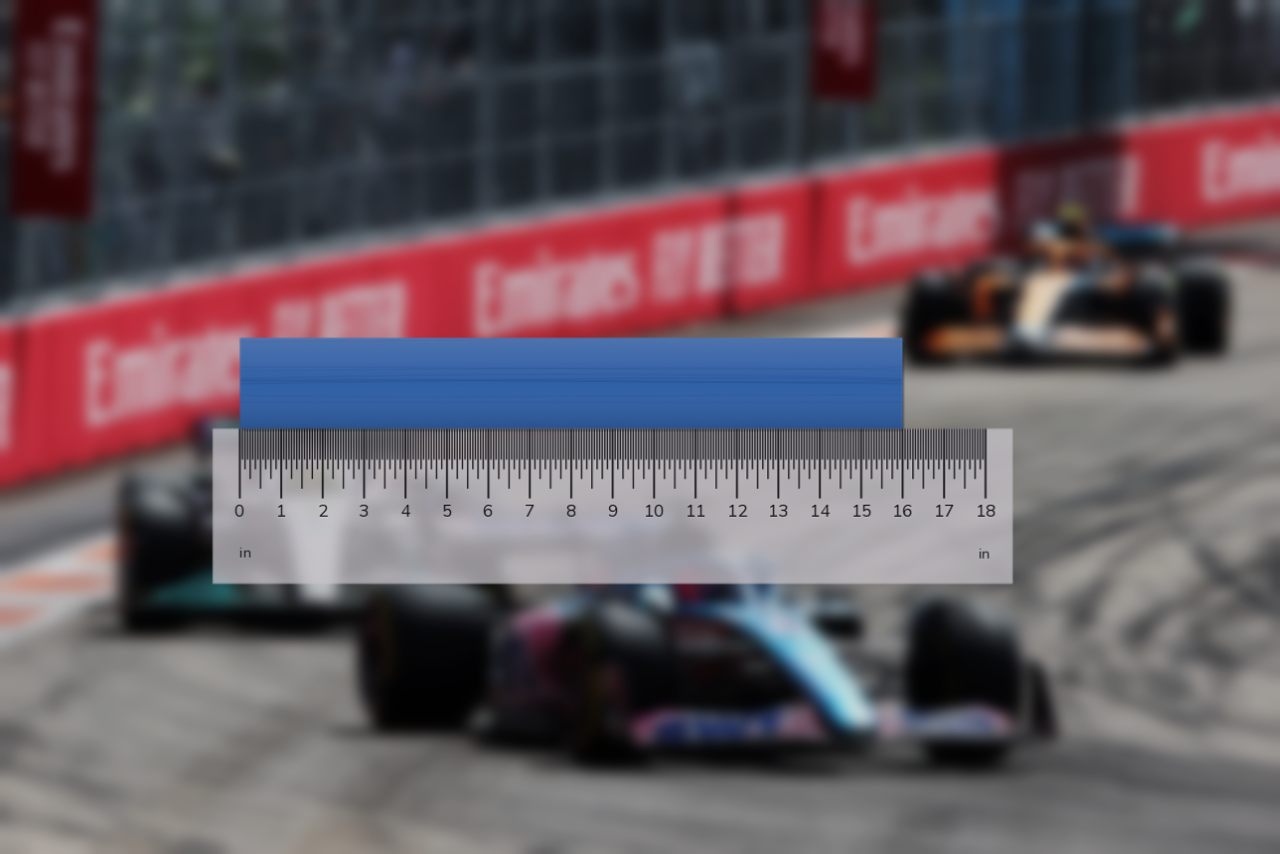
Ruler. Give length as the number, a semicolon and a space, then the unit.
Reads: 16; in
